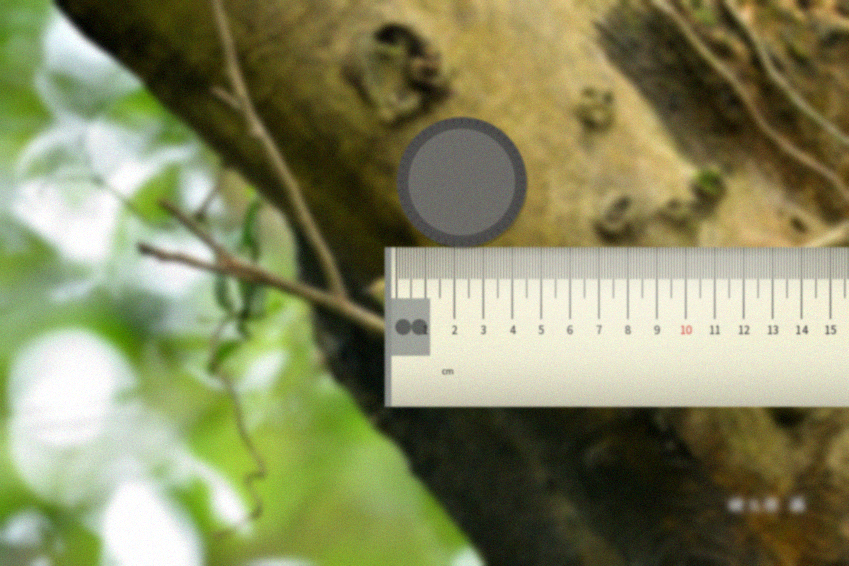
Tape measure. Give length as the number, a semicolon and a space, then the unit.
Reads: 4.5; cm
